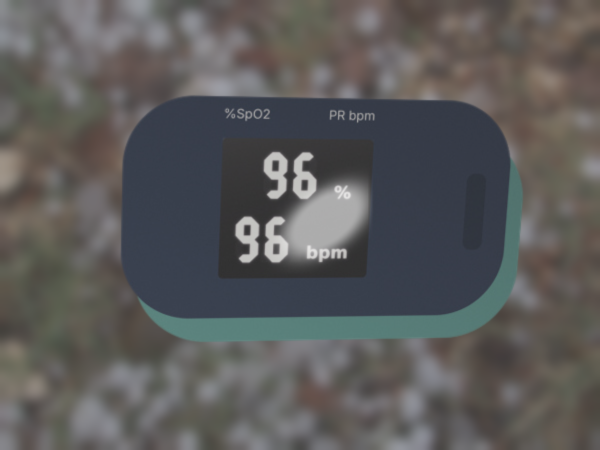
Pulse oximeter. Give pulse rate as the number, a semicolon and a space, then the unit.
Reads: 96; bpm
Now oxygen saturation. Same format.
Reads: 96; %
